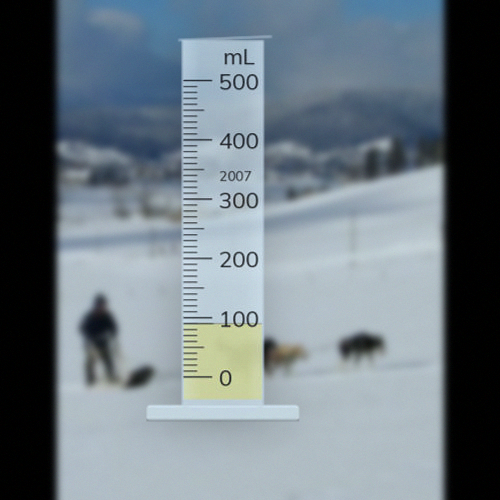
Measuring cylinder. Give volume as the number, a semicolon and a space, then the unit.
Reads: 90; mL
